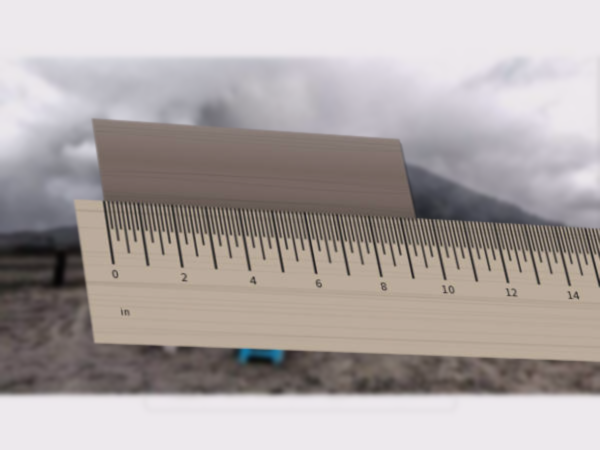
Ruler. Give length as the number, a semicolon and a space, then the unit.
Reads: 9.5; in
